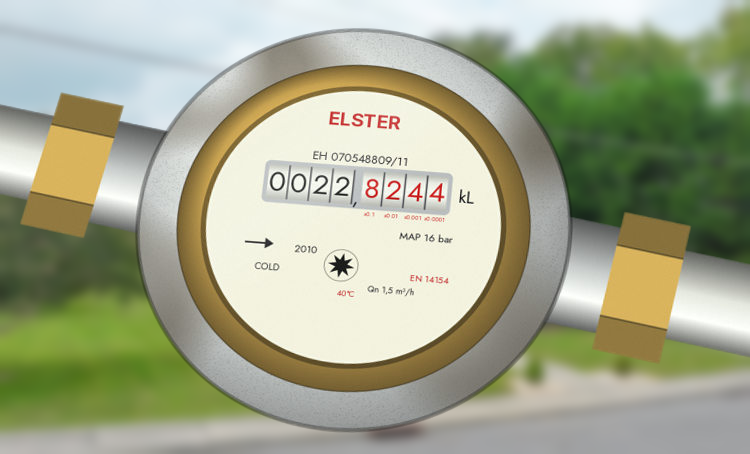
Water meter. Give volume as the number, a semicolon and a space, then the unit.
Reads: 22.8244; kL
